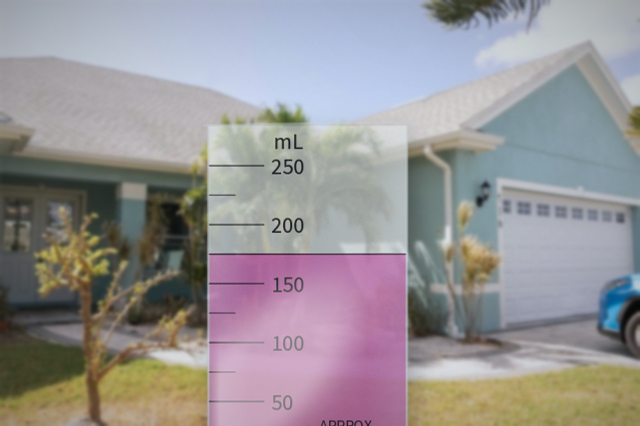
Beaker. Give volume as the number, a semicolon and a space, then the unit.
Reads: 175; mL
